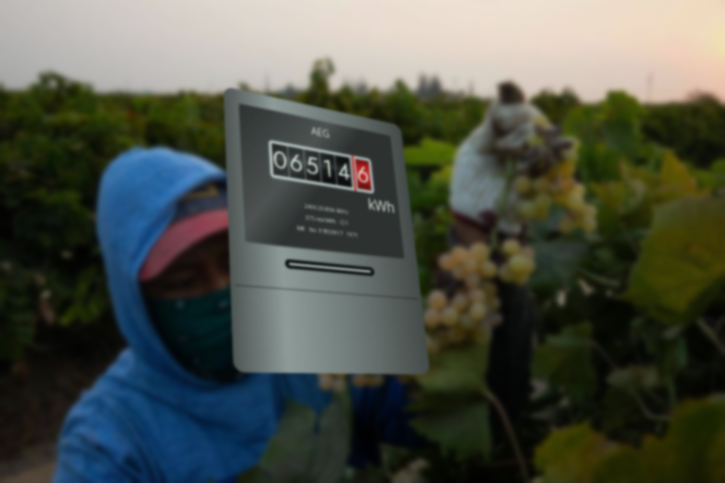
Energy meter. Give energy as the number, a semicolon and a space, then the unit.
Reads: 6514.6; kWh
